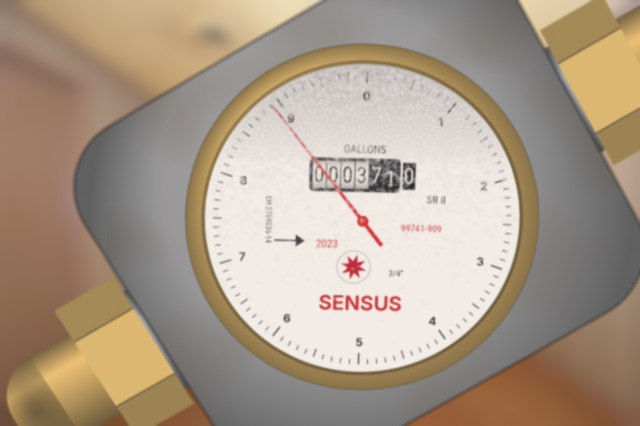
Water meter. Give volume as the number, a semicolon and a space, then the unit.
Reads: 3708.9; gal
